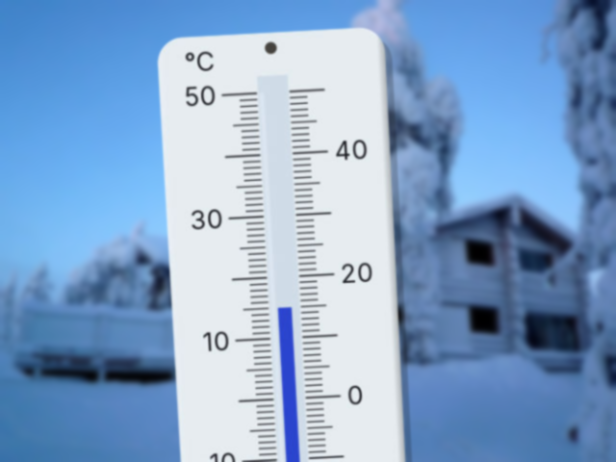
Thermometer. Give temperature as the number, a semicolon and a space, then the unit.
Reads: 15; °C
